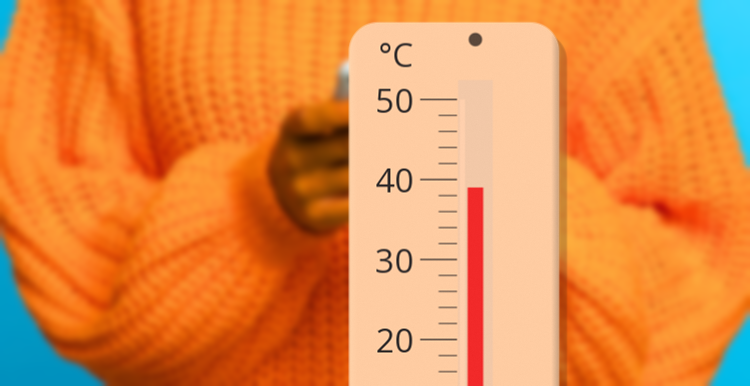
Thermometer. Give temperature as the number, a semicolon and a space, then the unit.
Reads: 39; °C
